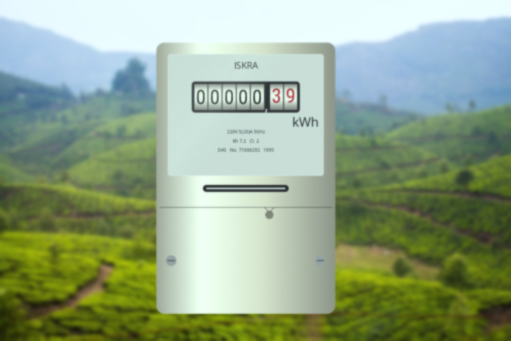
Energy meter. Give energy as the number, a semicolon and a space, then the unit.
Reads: 0.39; kWh
